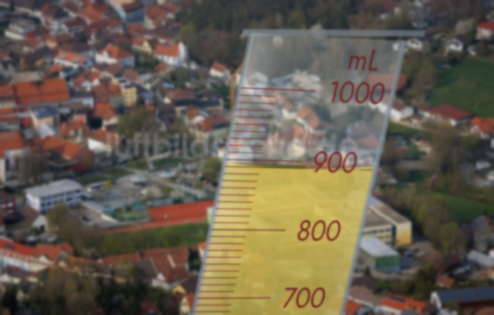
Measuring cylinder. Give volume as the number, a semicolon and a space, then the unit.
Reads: 890; mL
